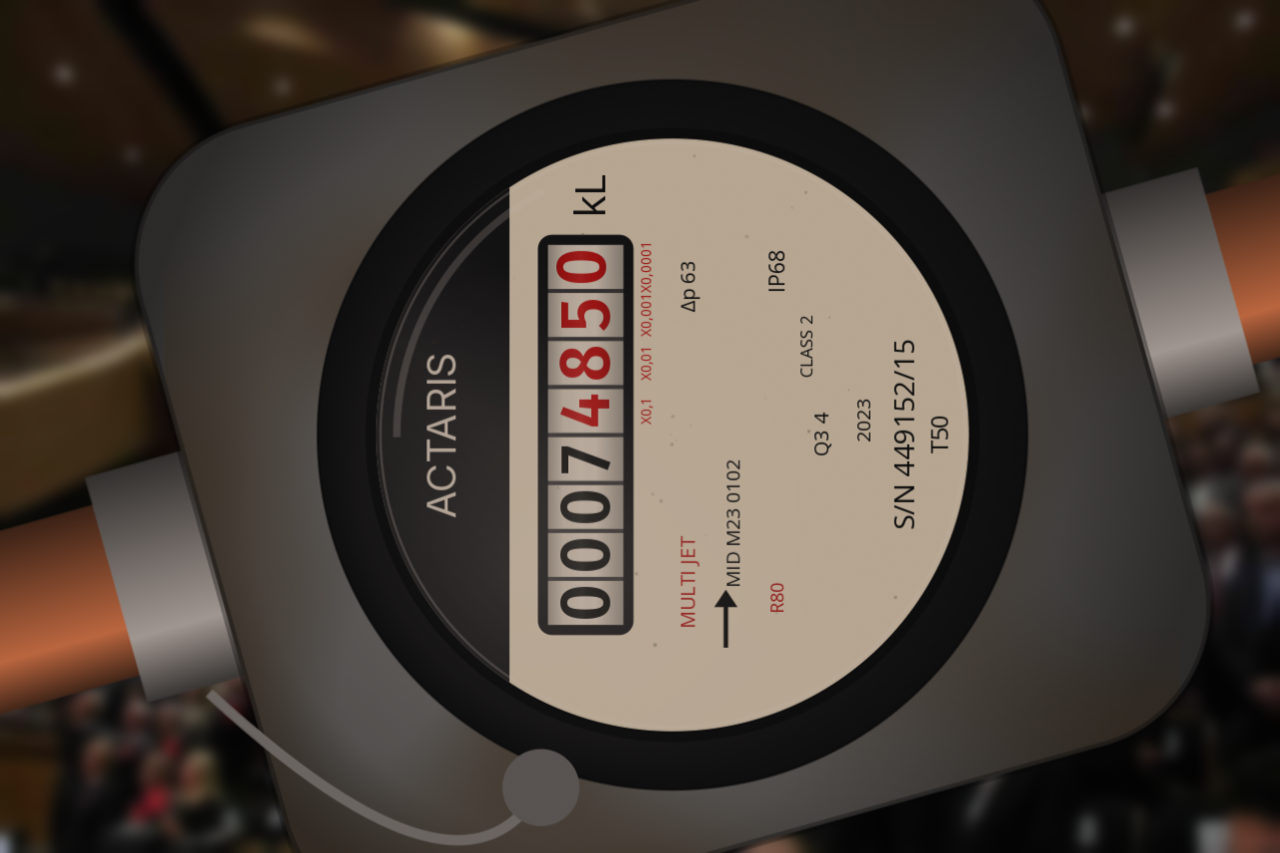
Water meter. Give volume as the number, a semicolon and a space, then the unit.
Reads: 7.4850; kL
